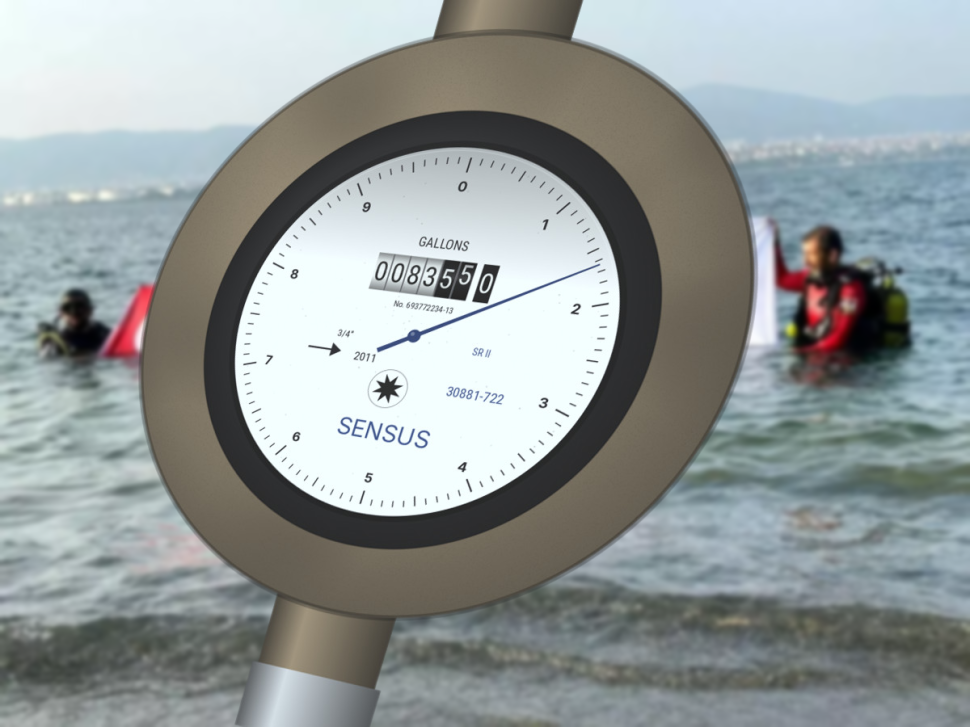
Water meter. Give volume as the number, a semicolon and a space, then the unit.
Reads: 83551.6; gal
